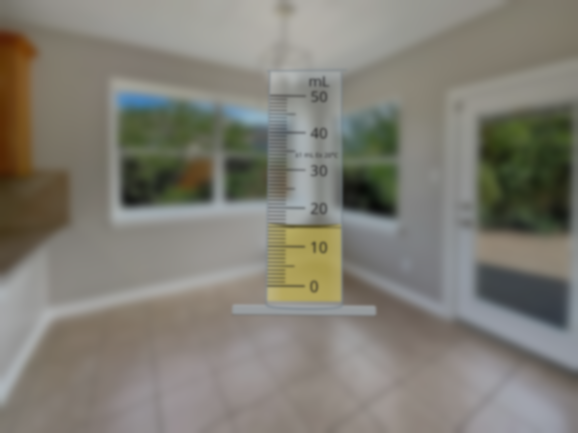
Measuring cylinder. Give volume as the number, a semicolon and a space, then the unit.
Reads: 15; mL
